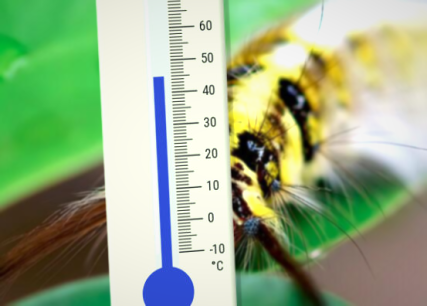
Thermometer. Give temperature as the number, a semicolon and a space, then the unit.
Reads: 45; °C
